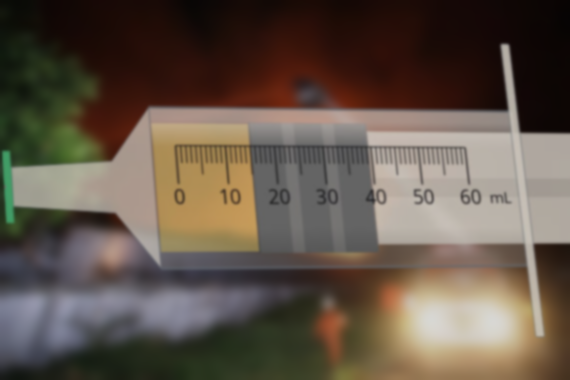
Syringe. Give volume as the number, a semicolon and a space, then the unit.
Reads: 15; mL
